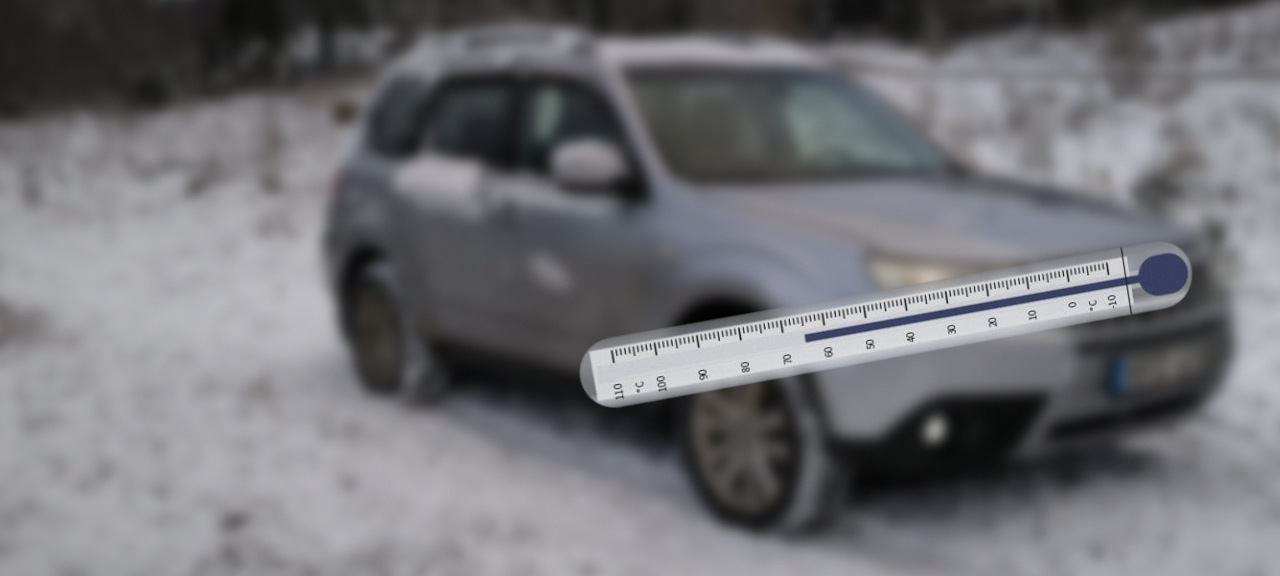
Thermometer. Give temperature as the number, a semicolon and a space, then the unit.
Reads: 65; °C
